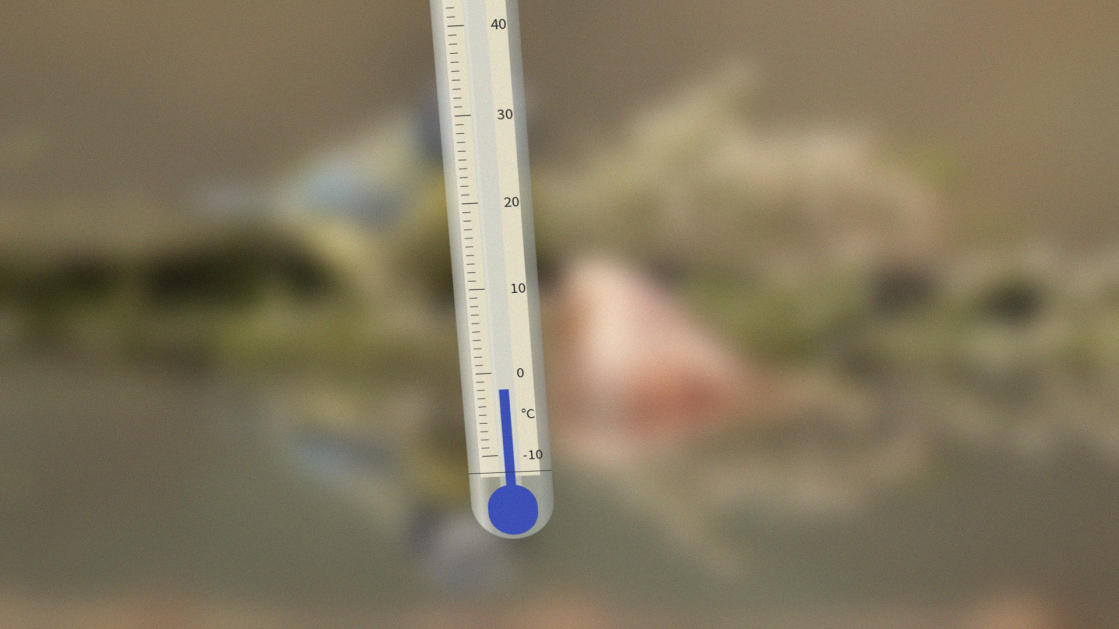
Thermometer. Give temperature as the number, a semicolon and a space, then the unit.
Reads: -2; °C
